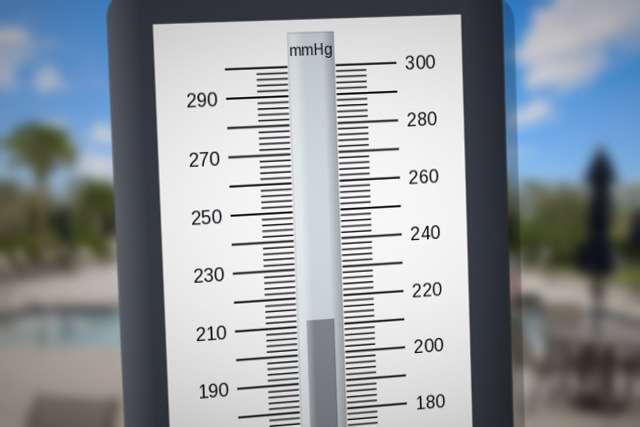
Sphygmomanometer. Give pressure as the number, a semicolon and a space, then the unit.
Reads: 212; mmHg
